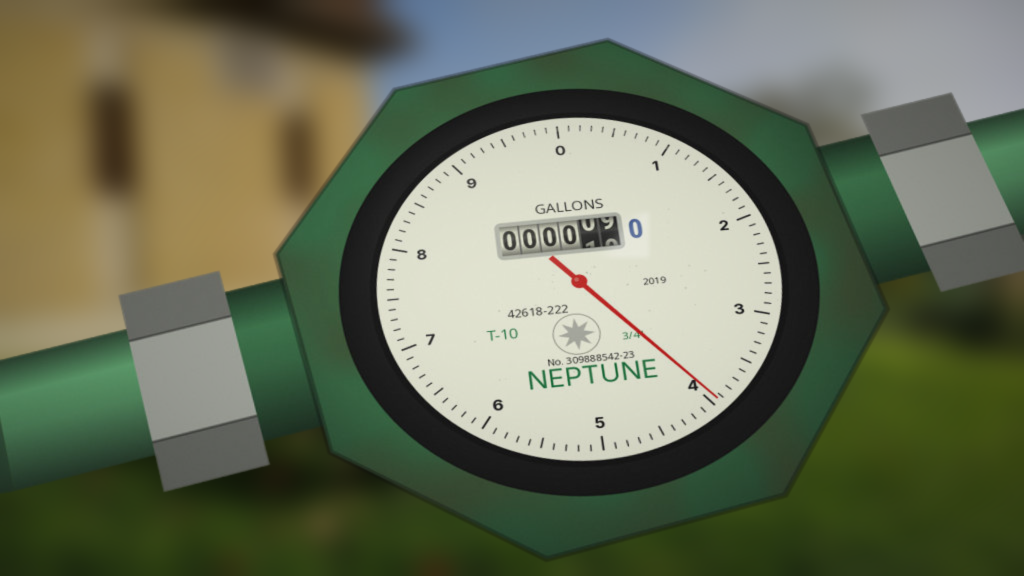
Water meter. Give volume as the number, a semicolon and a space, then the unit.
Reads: 93.9; gal
